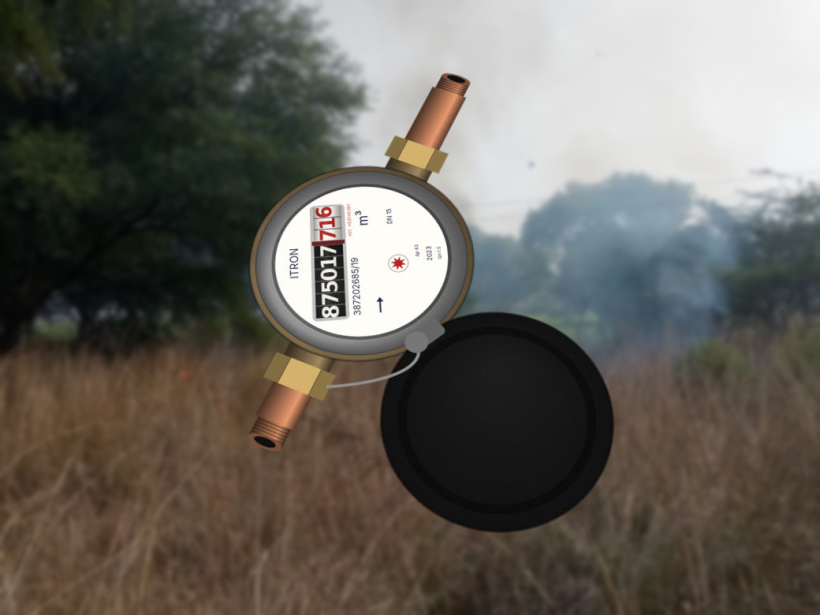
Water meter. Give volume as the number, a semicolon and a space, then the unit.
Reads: 875017.716; m³
